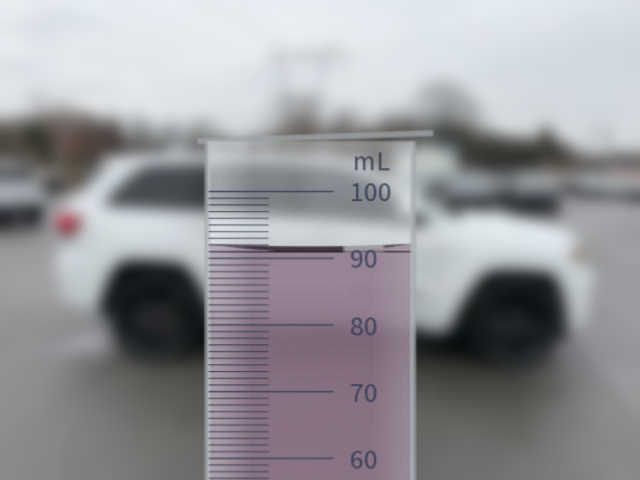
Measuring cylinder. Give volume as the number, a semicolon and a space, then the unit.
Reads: 91; mL
